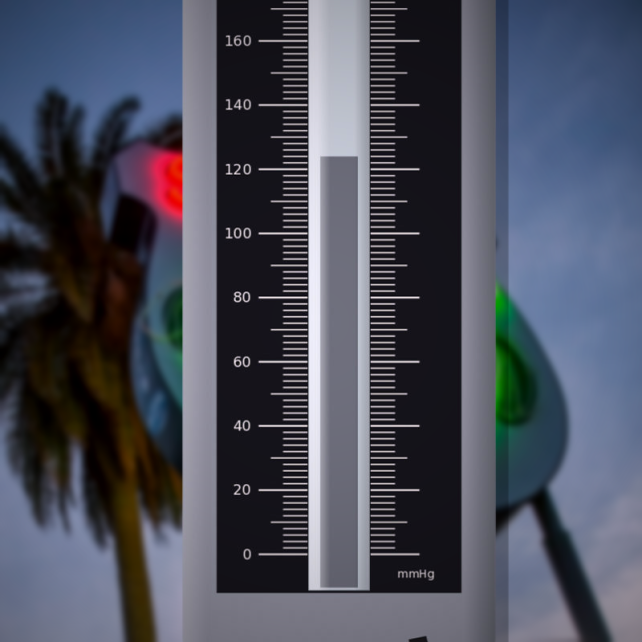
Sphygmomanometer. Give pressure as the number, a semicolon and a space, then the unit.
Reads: 124; mmHg
